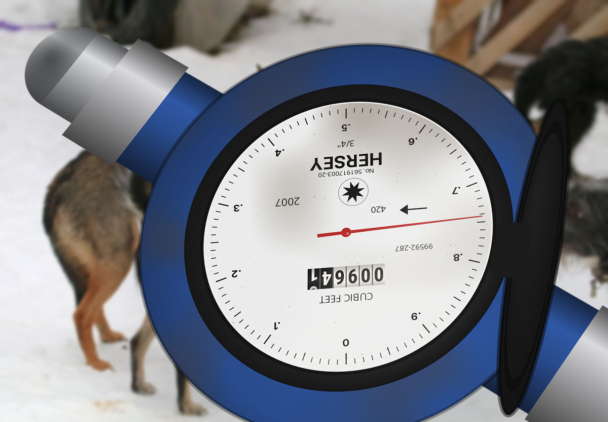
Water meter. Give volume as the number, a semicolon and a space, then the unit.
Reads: 9640.74; ft³
